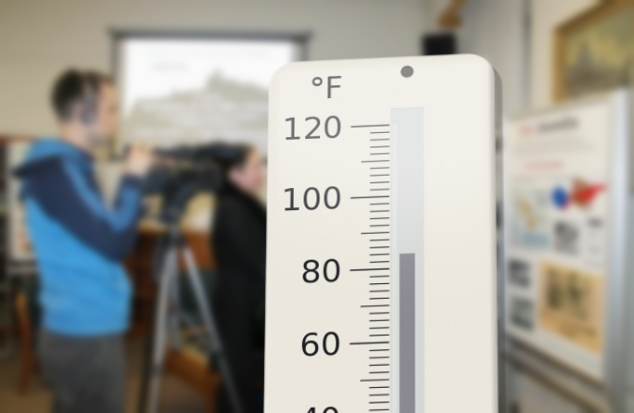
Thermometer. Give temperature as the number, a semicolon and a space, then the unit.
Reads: 84; °F
